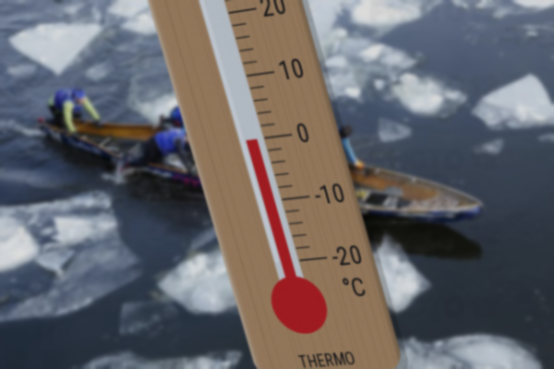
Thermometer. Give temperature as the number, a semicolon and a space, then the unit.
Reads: 0; °C
